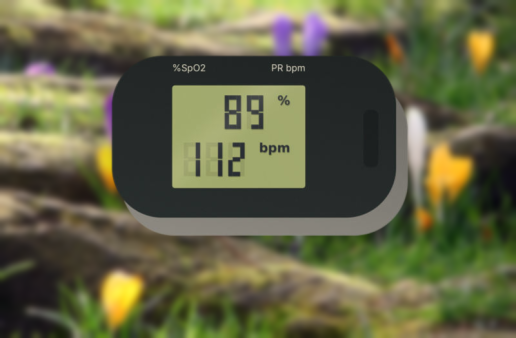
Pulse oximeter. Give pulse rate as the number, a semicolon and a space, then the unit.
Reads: 112; bpm
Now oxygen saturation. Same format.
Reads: 89; %
